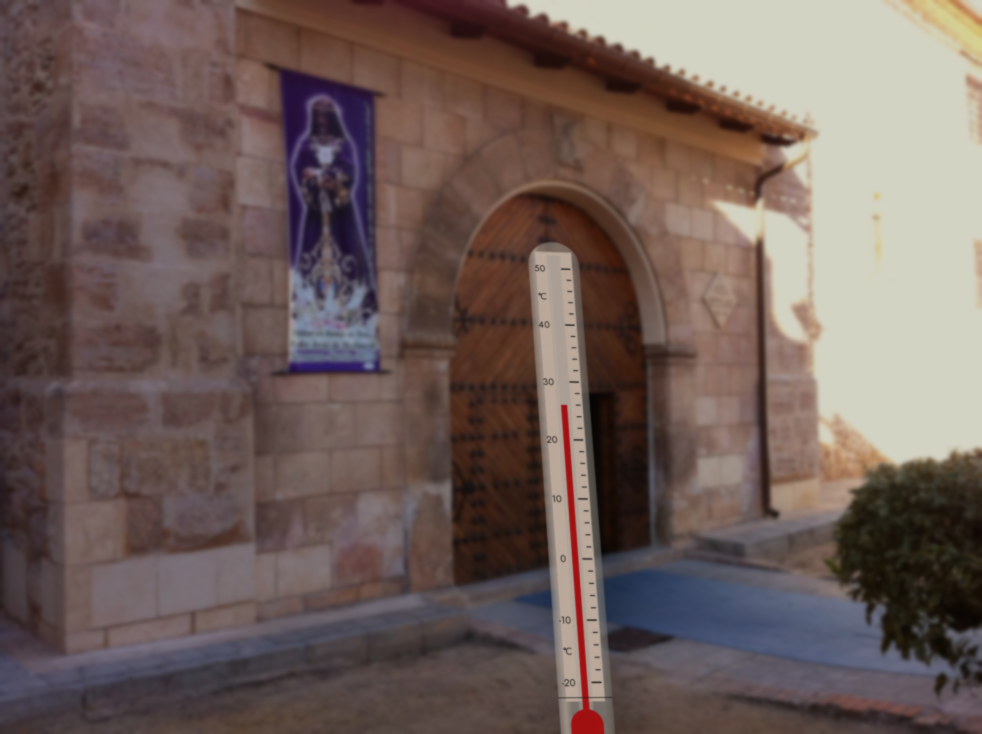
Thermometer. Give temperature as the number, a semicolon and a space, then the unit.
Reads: 26; °C
